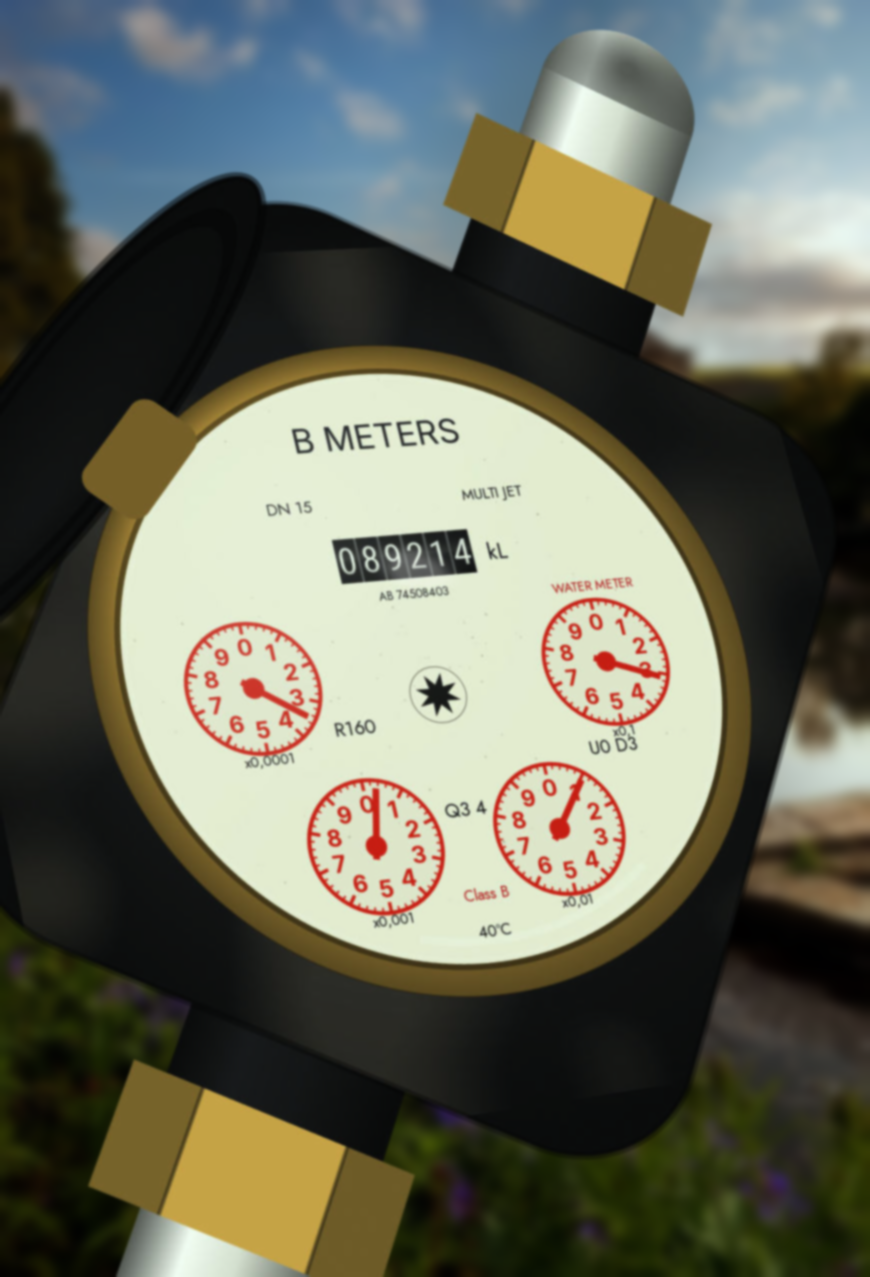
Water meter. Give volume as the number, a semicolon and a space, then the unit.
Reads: 89214.3103; kL
